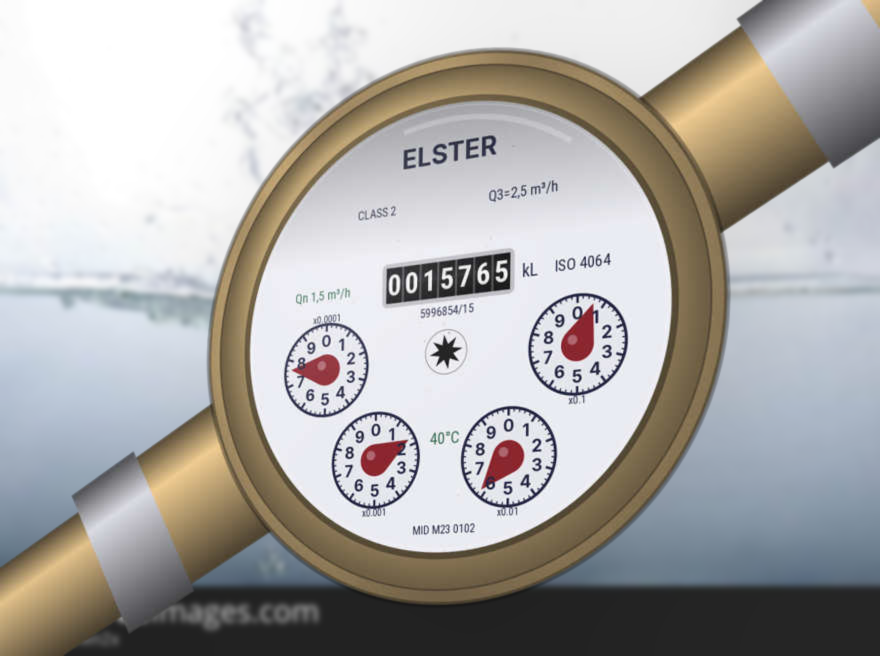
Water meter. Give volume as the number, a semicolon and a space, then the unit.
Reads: 15765.0617; kL
